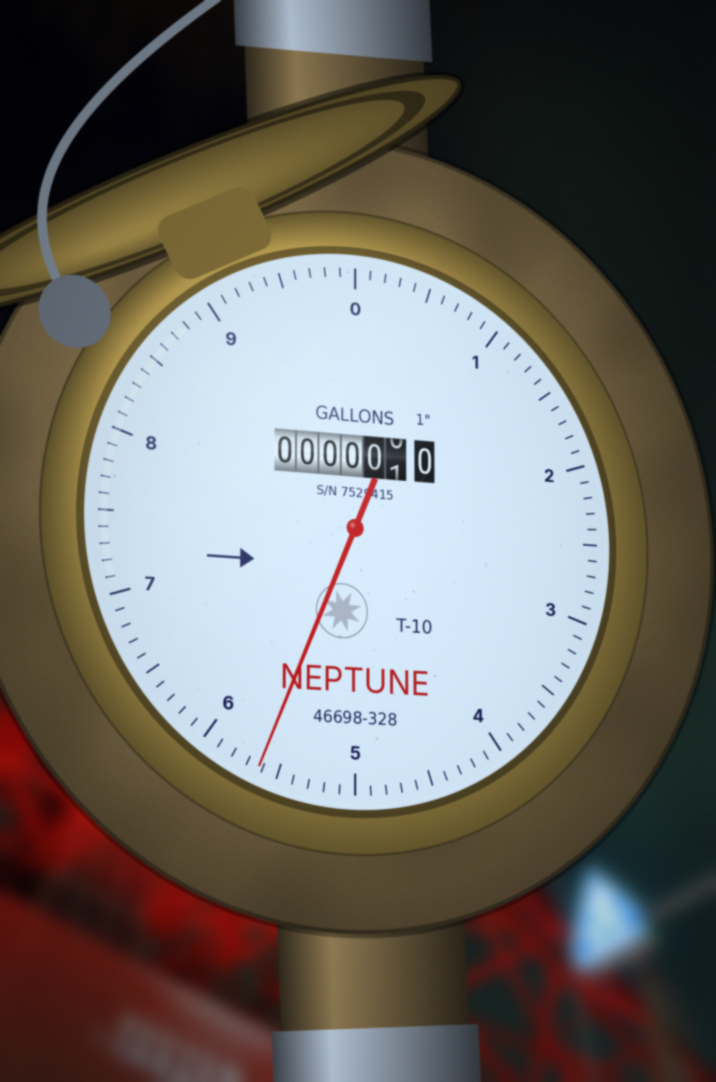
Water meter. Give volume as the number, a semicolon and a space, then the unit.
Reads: 5.6; gal
